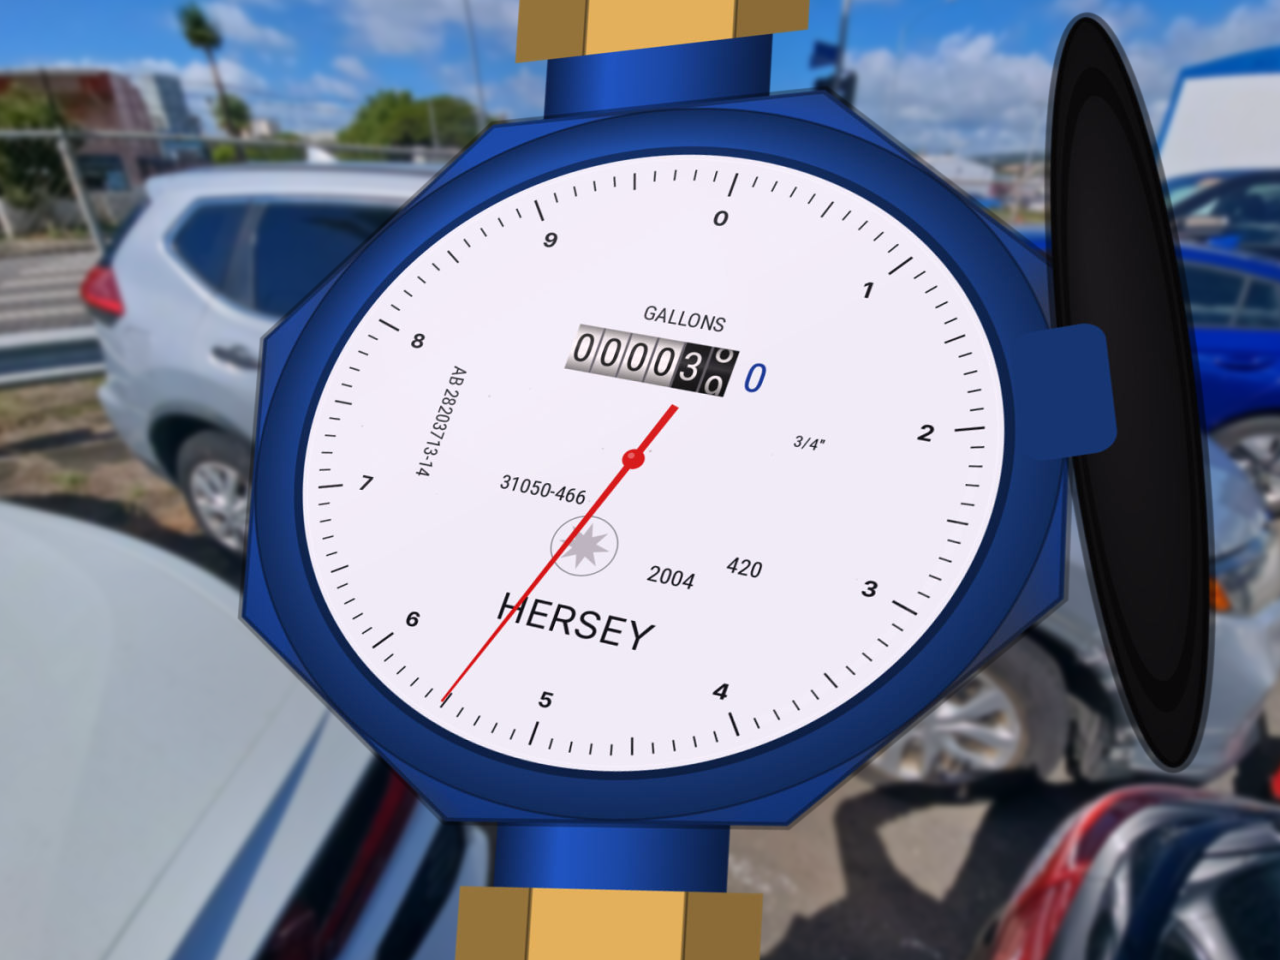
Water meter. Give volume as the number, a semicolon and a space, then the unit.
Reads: 385.5; gal
